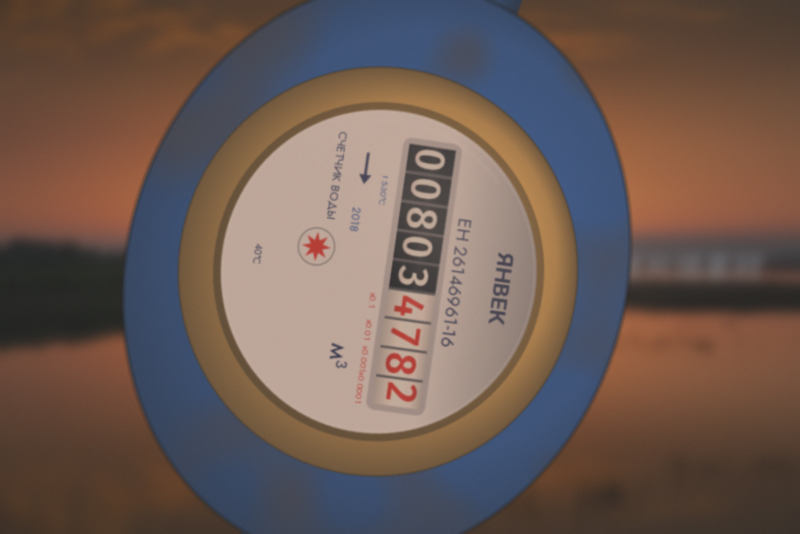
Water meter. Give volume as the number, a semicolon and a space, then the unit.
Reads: 803.4782; m³
